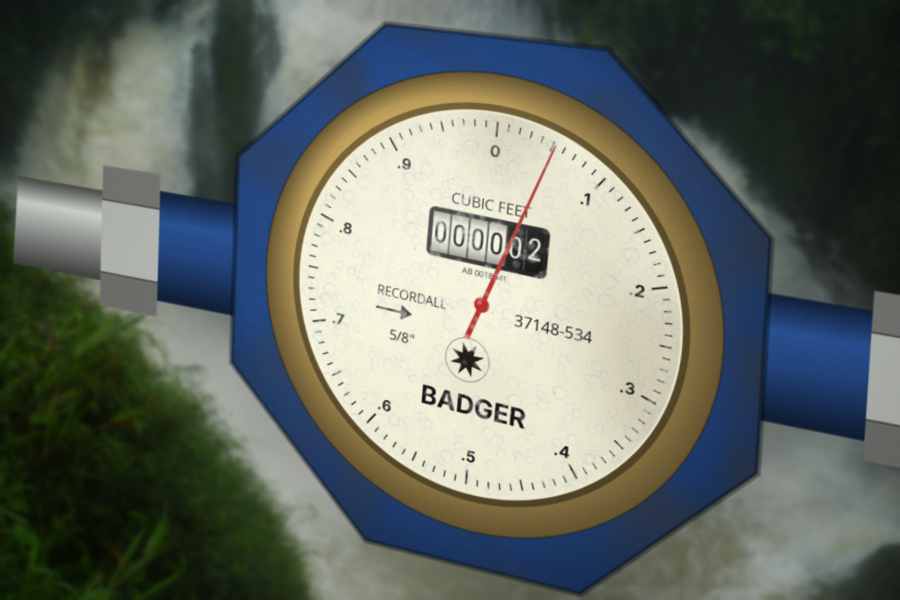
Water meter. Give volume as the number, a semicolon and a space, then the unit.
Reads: 2.05; ft³
